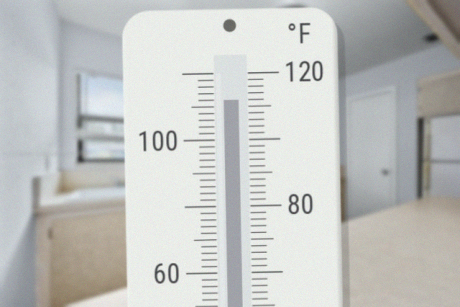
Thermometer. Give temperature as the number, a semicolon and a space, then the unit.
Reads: 112; °F
